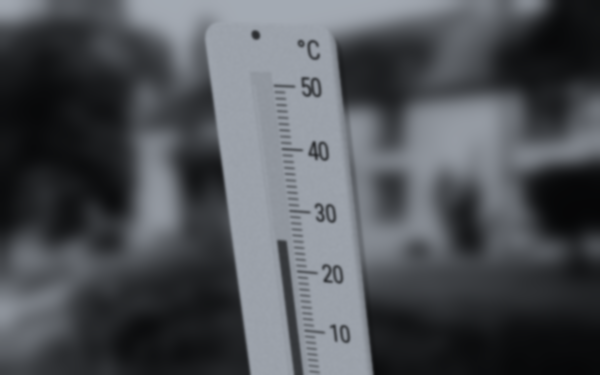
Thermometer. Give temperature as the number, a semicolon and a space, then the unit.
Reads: 25; °C
